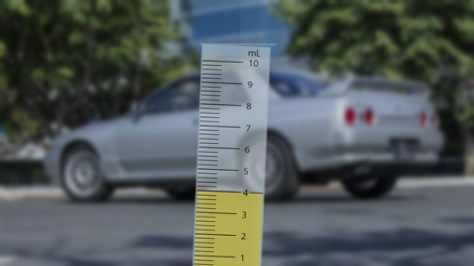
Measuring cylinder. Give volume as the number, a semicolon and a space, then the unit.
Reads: 4; mL
